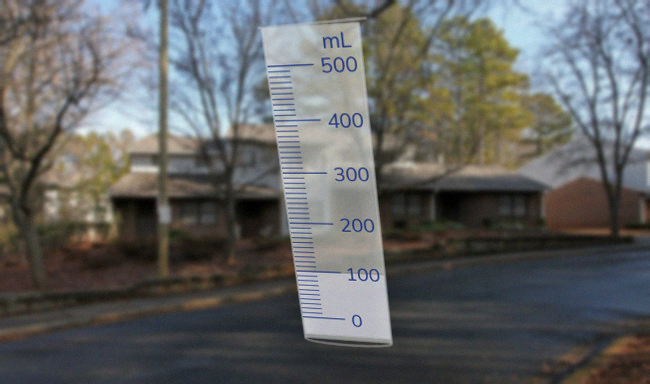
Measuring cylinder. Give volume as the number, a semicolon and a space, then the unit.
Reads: 100; mL
